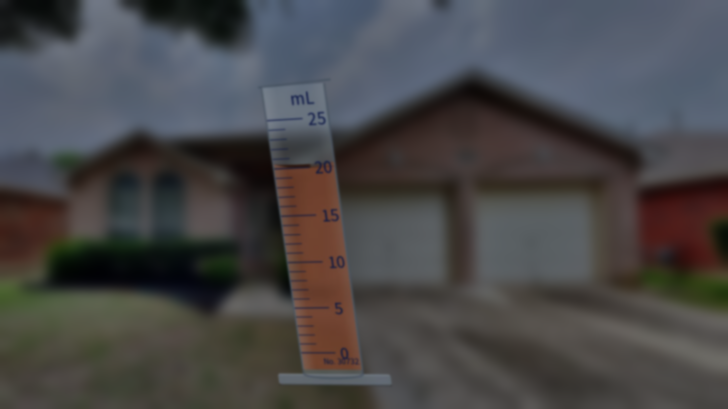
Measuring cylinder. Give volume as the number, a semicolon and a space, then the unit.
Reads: 20; mL
